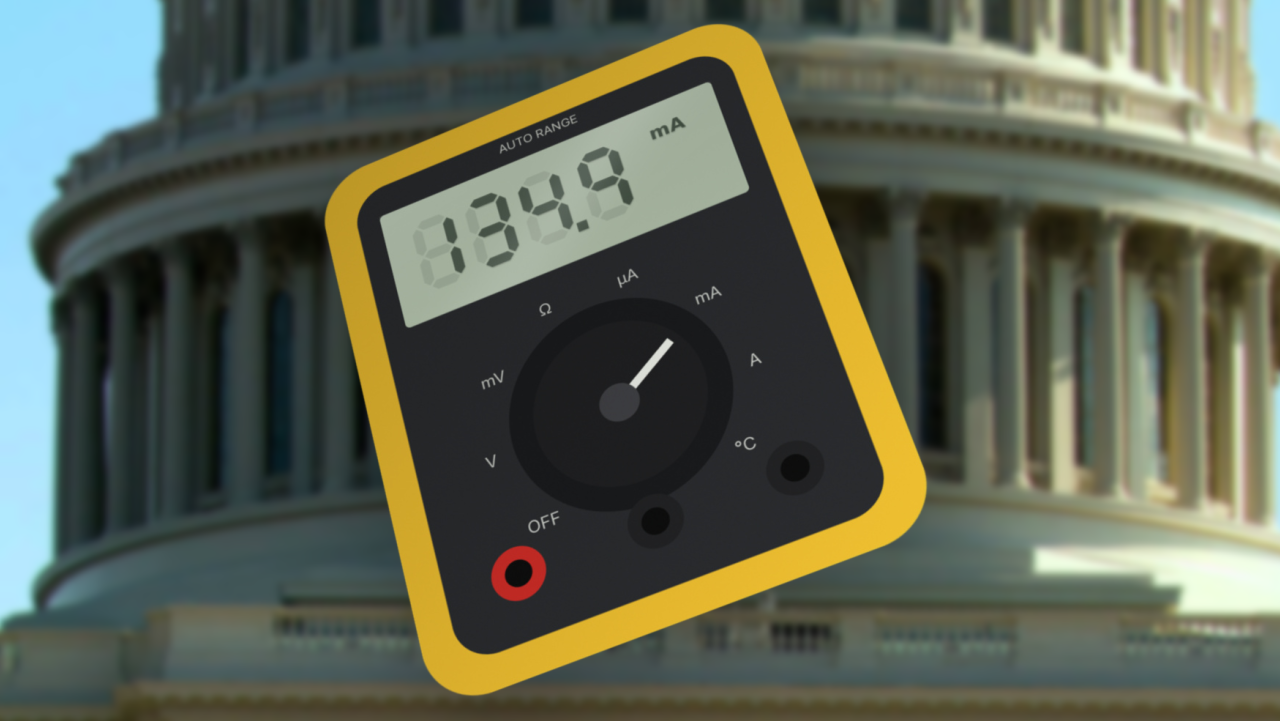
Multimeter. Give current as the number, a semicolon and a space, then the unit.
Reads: 134.9; mA
